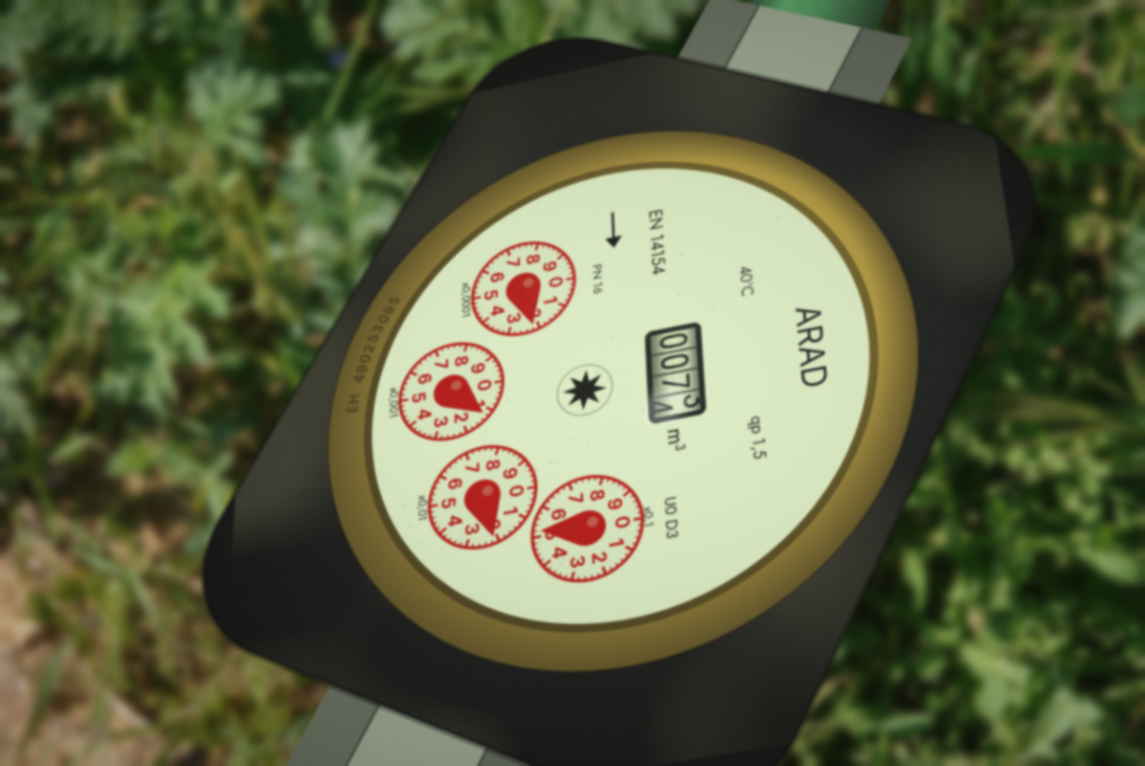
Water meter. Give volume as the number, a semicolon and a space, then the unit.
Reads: 73.5212; m³
